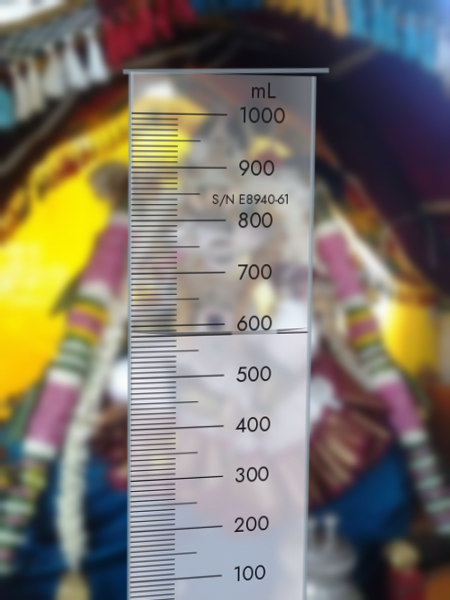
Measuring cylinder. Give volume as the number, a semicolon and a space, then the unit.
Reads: 580; mL
